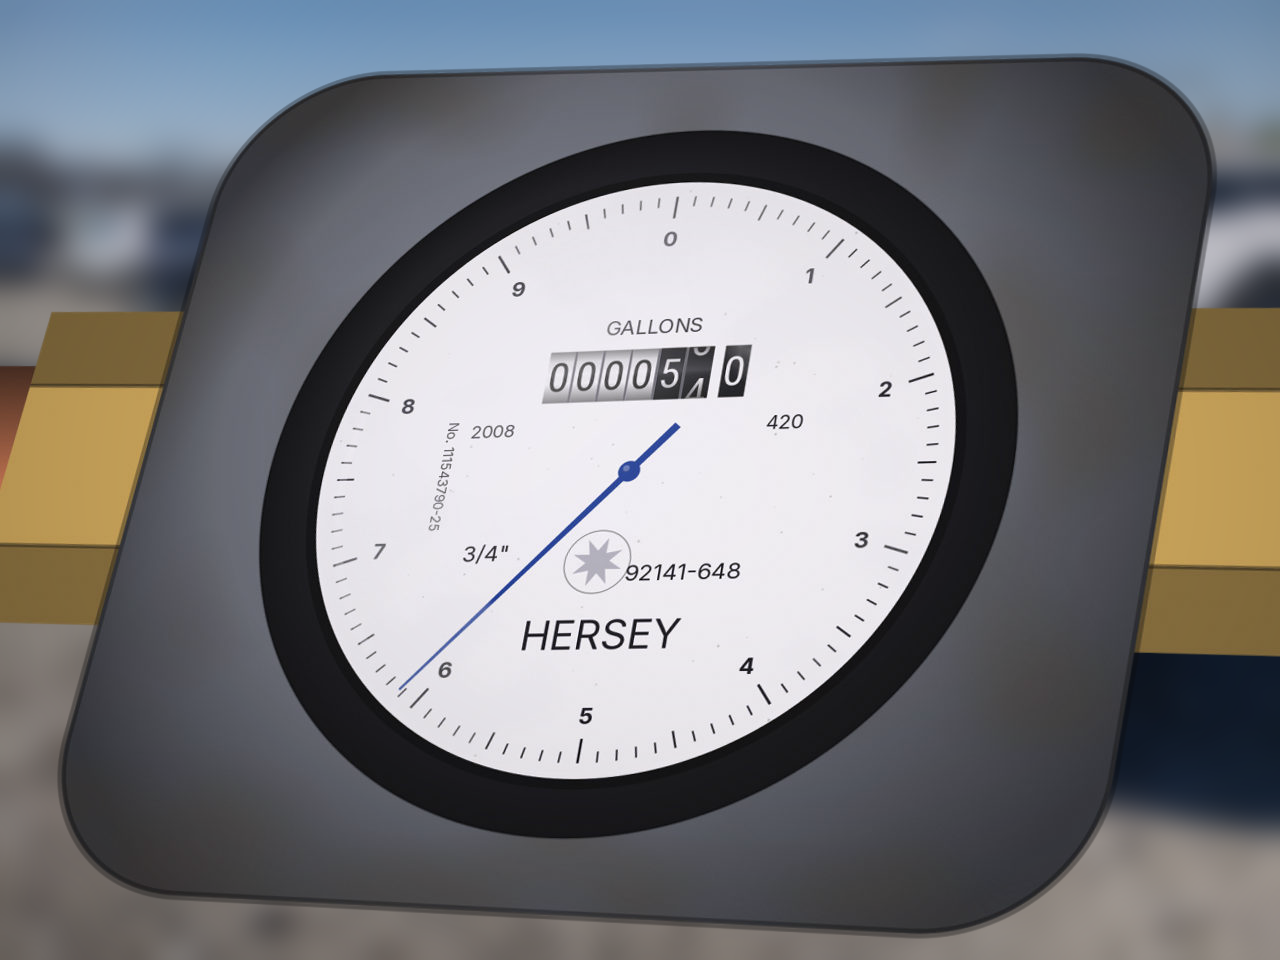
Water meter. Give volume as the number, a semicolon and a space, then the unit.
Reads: 536.1; gal
